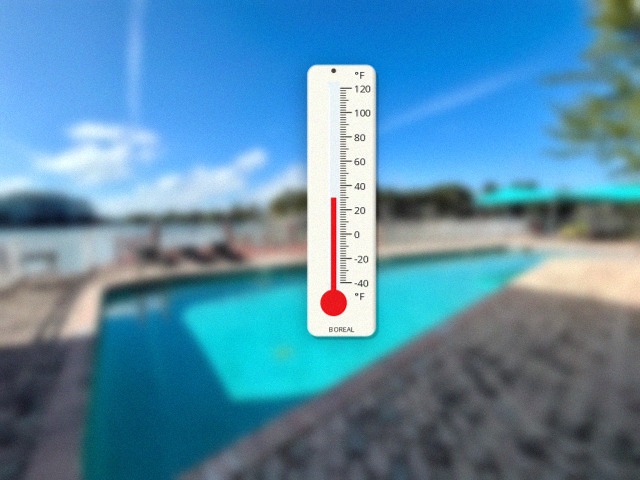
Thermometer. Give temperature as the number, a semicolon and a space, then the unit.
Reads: 30; °F
